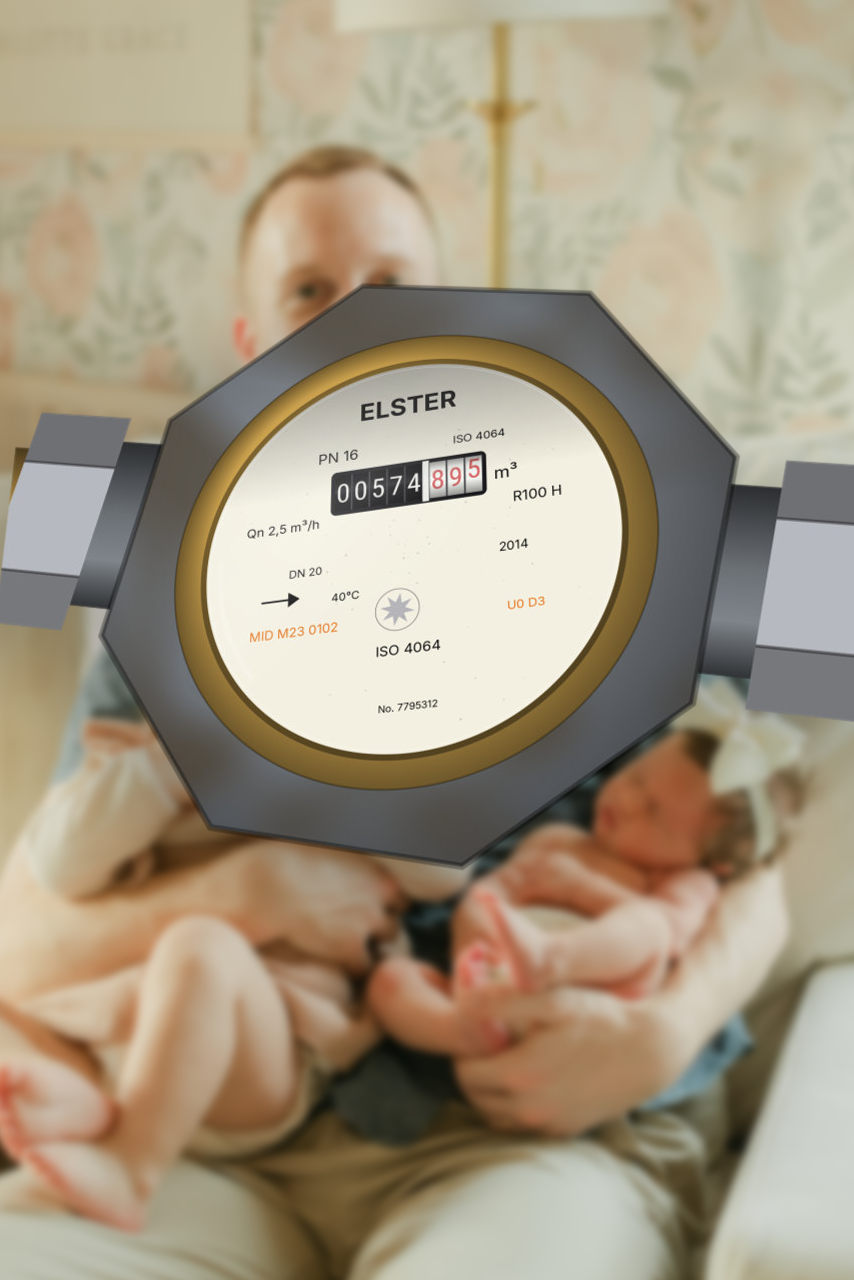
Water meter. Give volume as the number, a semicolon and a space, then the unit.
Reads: 574.895; m³
